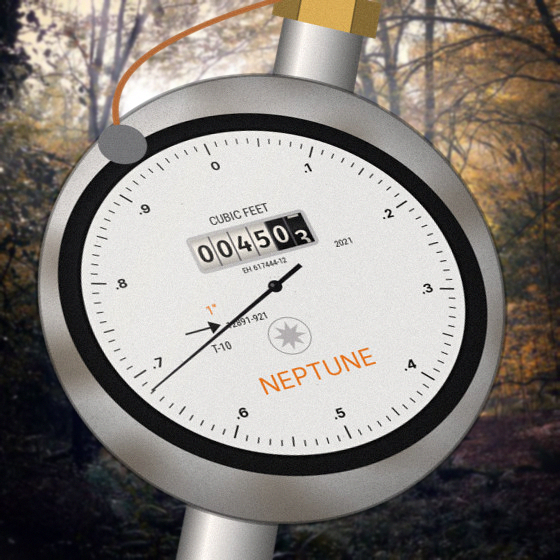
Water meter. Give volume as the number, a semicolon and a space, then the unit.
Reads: 4502.68; ft³
